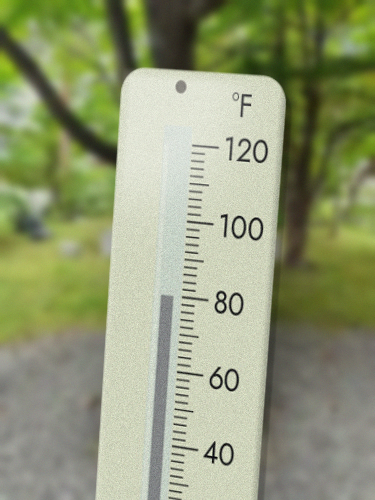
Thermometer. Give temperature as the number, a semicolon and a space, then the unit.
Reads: 80; °F
